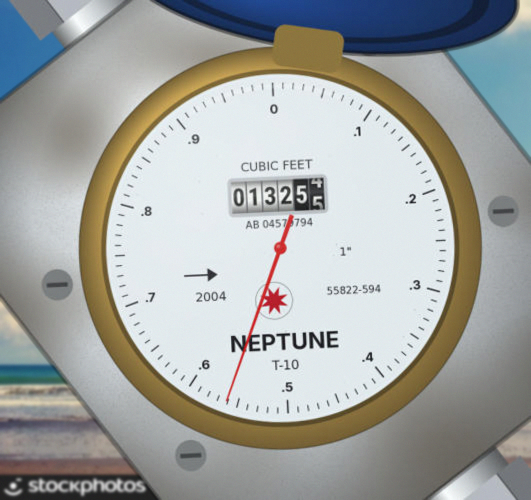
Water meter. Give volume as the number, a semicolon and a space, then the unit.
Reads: 13254.56; ft³
